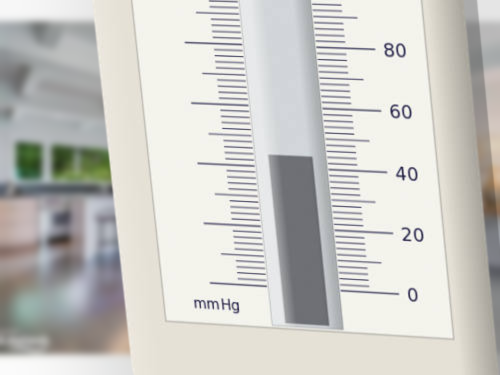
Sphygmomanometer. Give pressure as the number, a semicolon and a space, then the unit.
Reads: 44; mmHg
